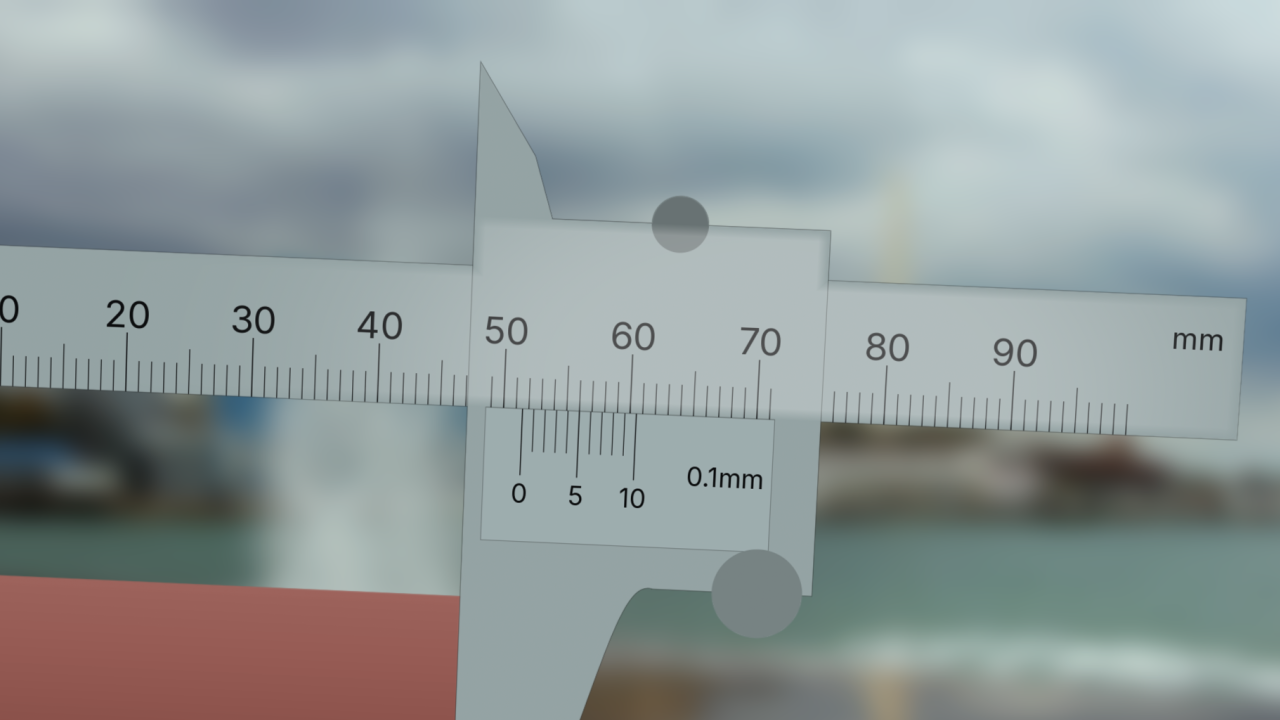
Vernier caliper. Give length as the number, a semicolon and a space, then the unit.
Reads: 51.5; mm
